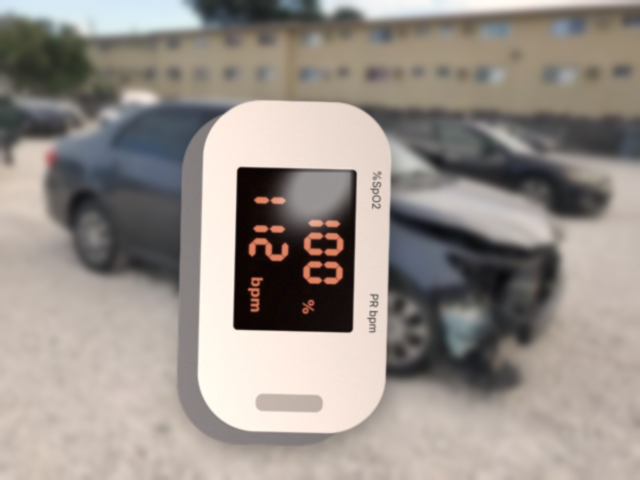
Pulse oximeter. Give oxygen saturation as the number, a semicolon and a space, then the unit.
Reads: 100; %
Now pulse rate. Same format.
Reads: 112; bpm
